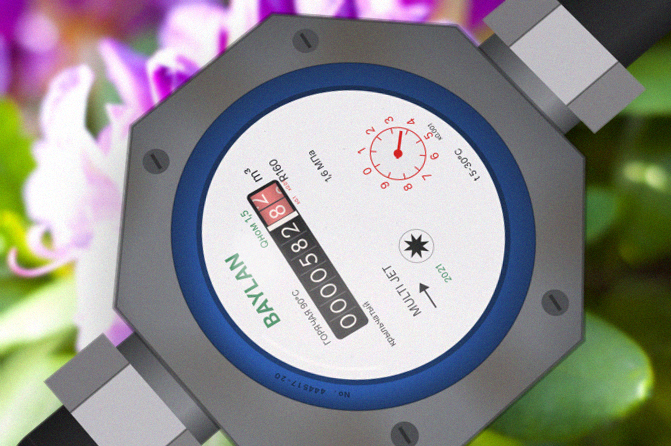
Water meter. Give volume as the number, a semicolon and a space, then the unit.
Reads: 582.823; m³
